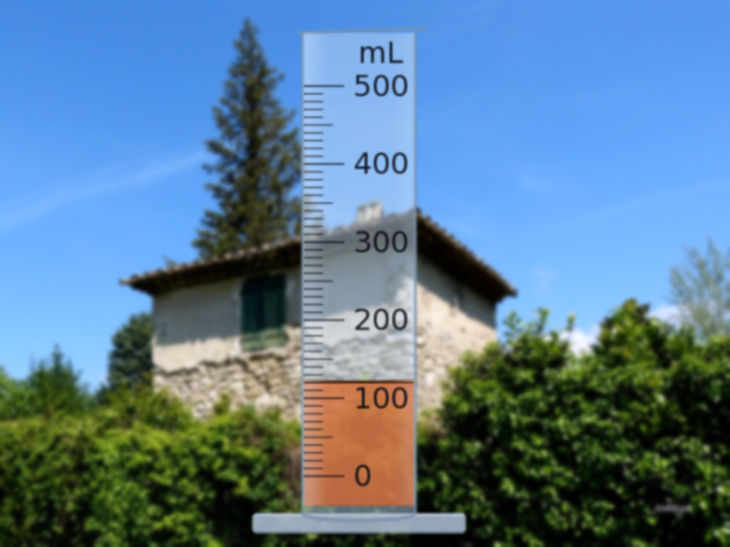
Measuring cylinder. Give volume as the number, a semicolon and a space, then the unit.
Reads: 120; mL
